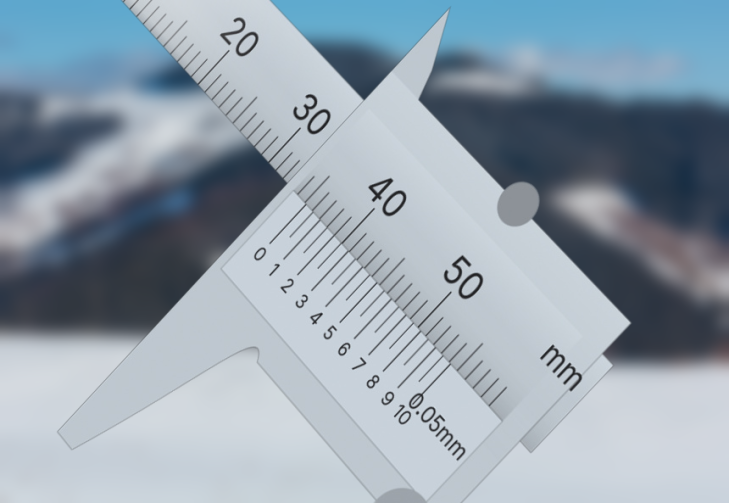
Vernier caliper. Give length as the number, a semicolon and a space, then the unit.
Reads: 35.2; mm
